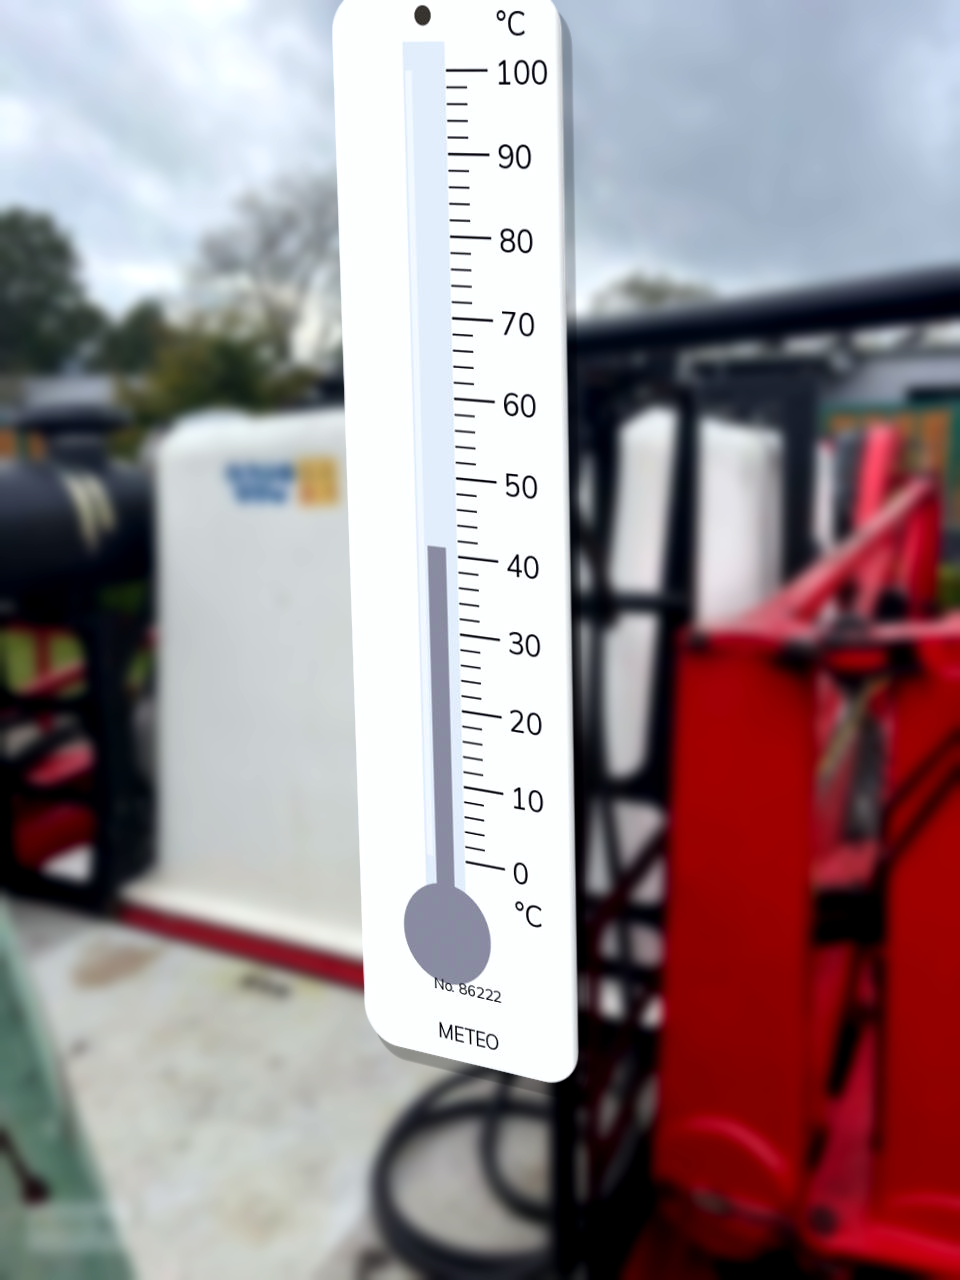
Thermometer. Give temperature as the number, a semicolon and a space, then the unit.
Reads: 41; °C
